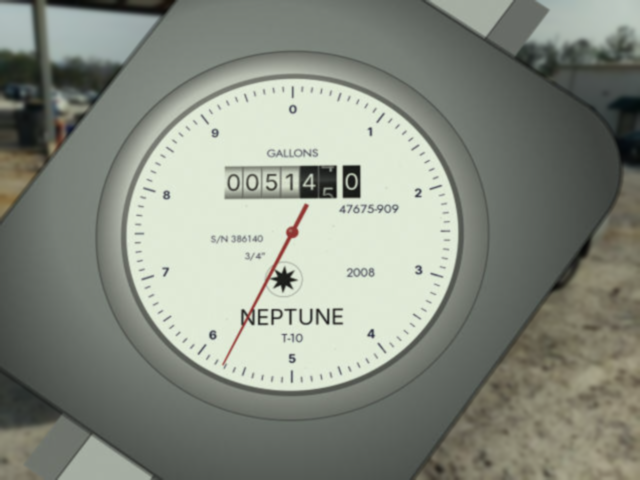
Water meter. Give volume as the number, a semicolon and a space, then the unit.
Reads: 51445.7; gal
